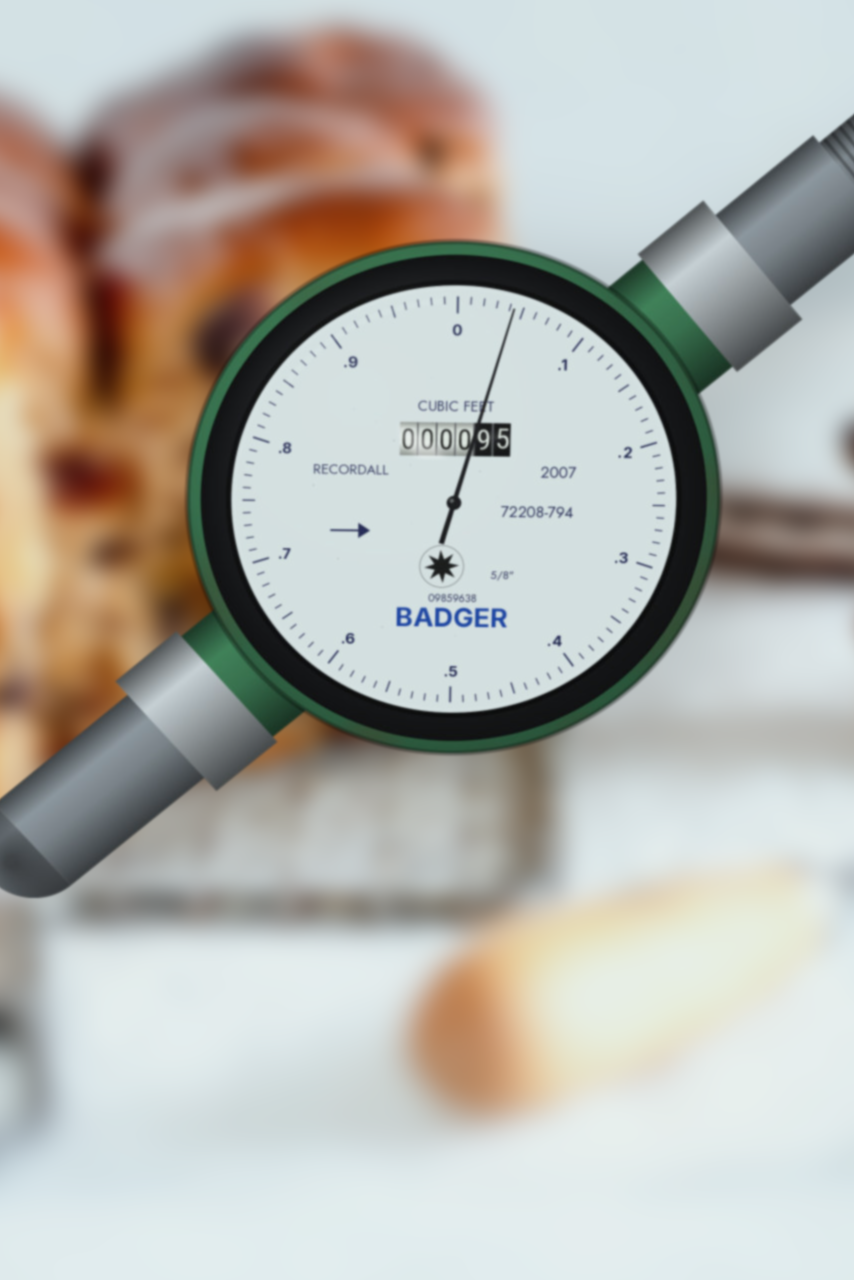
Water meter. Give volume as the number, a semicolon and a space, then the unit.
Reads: 95.04; ft³
